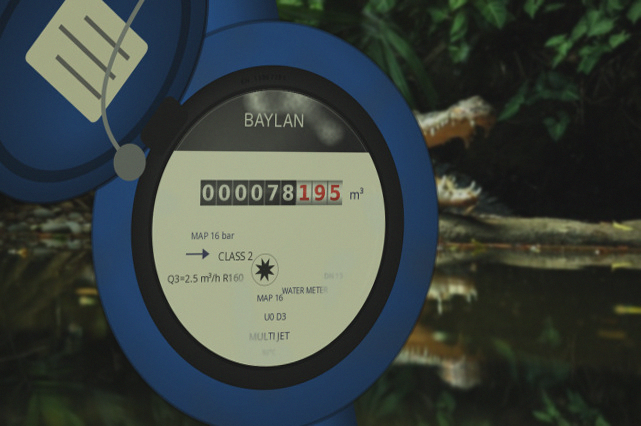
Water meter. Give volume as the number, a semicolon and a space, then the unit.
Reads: 78.195; m³
